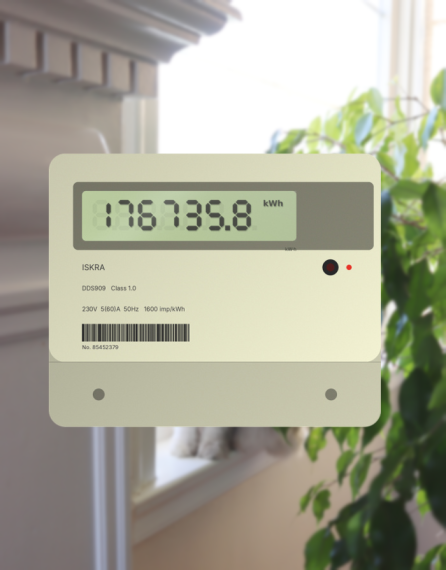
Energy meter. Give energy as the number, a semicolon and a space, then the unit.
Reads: 176735.8; kWh
